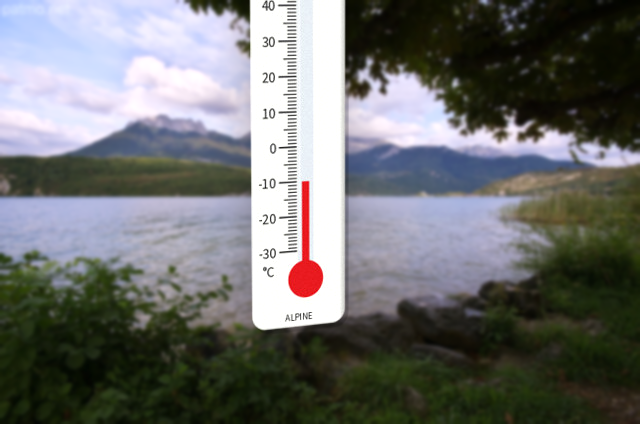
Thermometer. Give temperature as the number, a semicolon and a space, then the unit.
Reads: -10; °C
